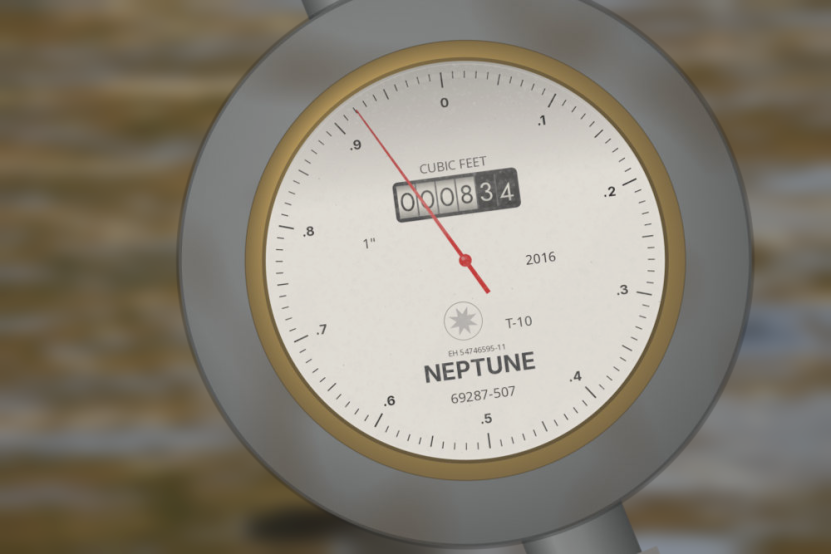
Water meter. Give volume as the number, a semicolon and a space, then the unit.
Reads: 833.92; ft³
